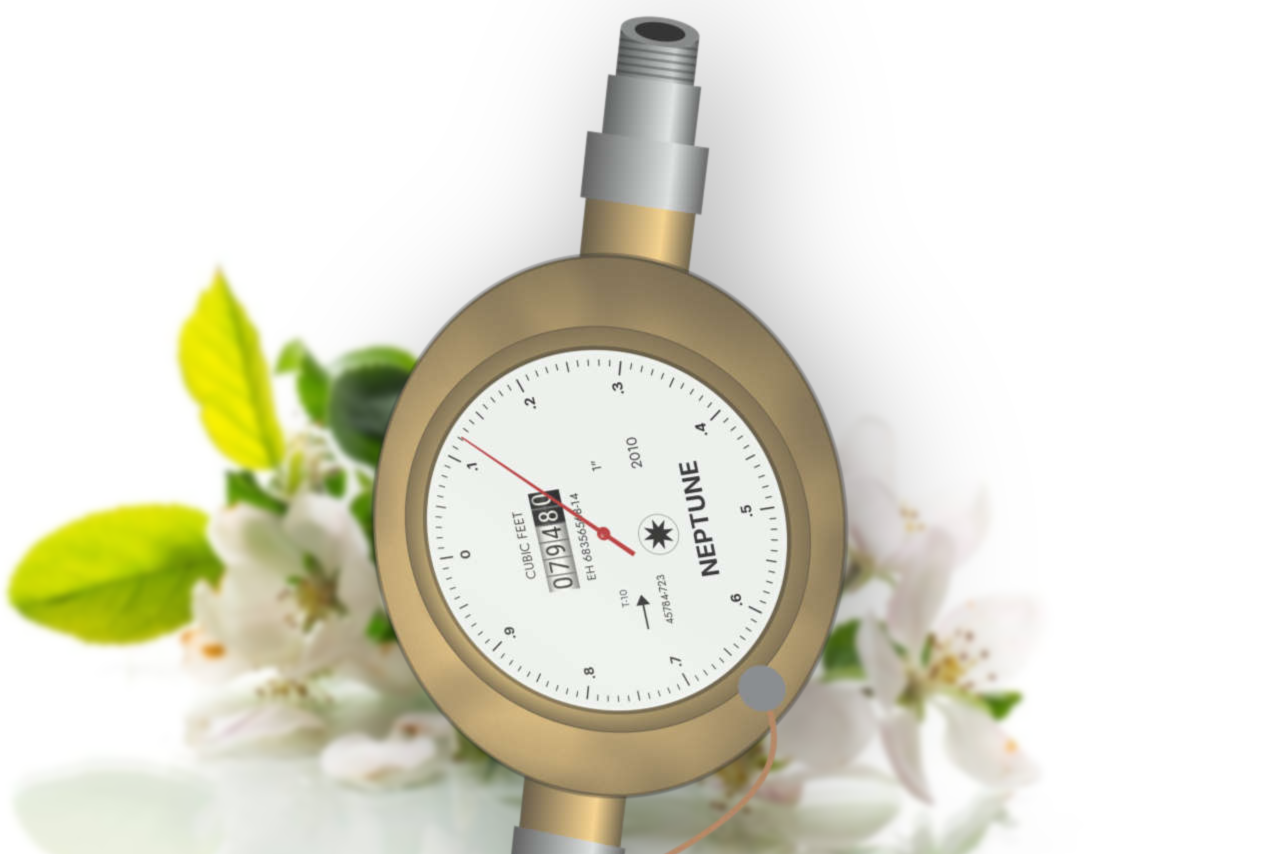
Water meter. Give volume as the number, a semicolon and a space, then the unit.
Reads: 79480.12; ft³
